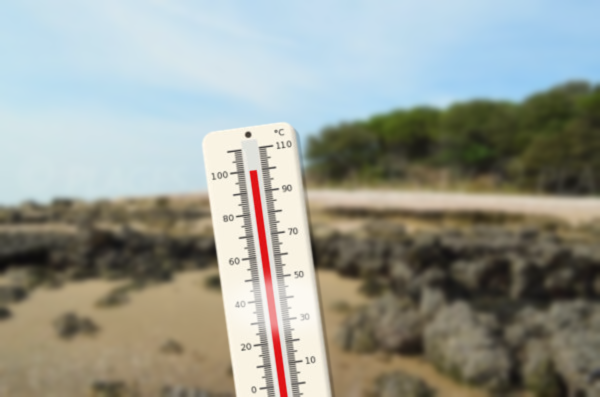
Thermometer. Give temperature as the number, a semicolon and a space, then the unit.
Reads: 100; °C
